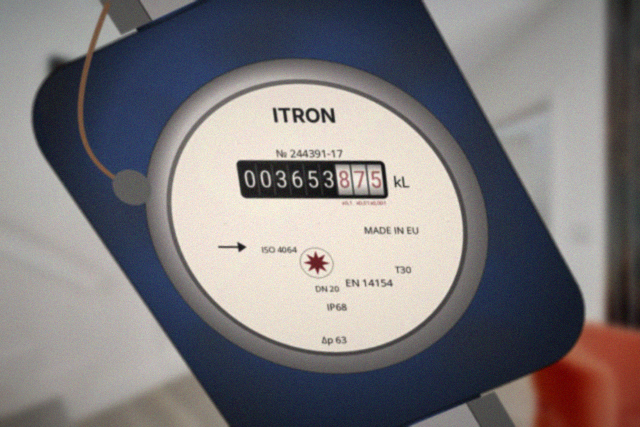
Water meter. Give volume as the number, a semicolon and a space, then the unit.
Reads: 3653.875; kL
